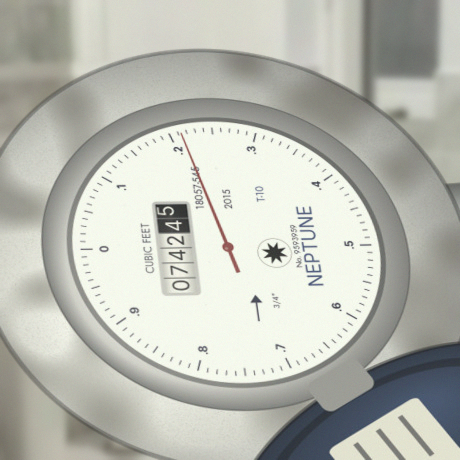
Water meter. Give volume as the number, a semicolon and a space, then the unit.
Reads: 74245.21; ft³
